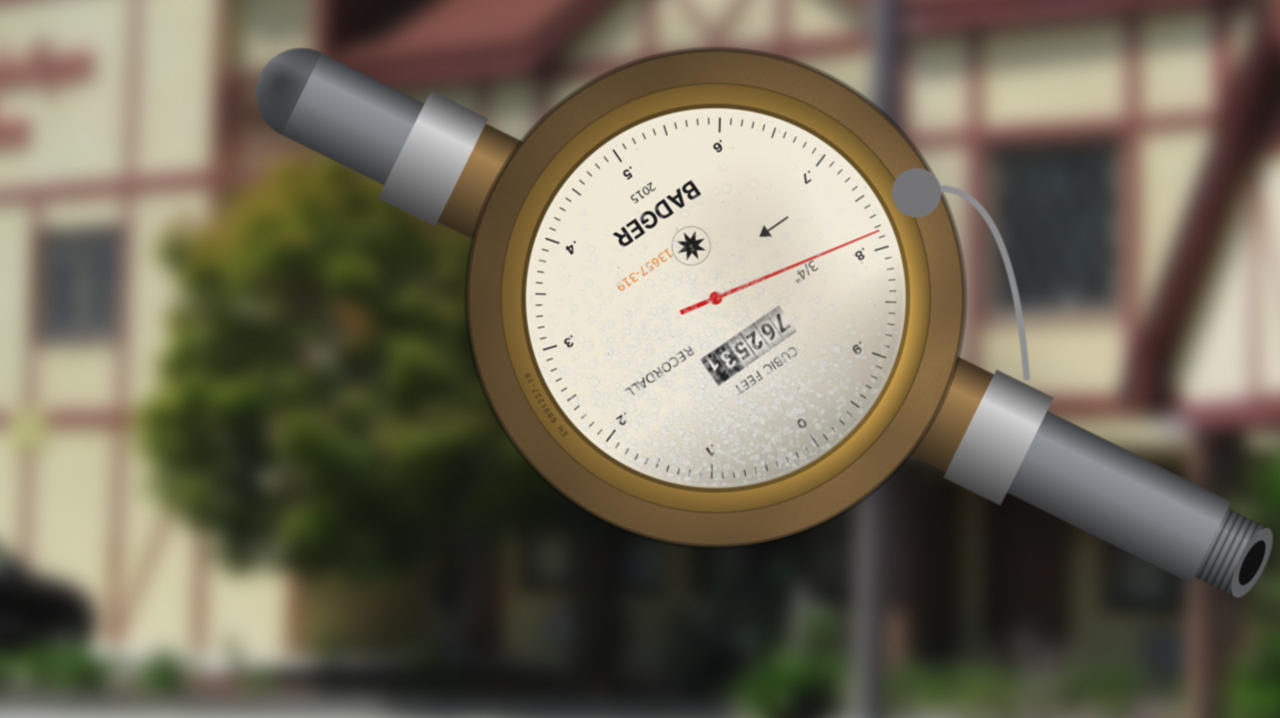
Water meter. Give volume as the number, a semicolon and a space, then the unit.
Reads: 762530.78; ft³
